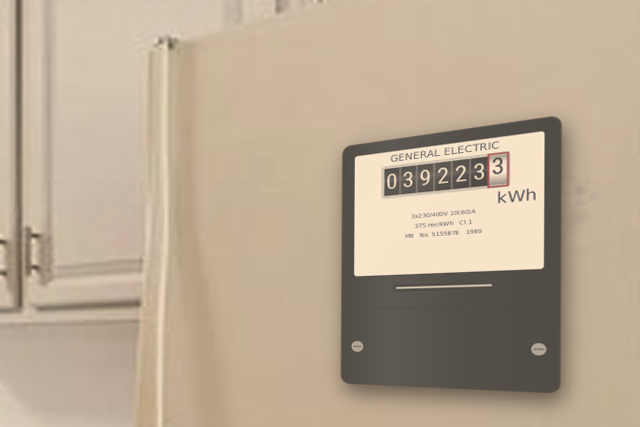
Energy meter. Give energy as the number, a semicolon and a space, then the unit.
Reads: 39223.3; kWh
